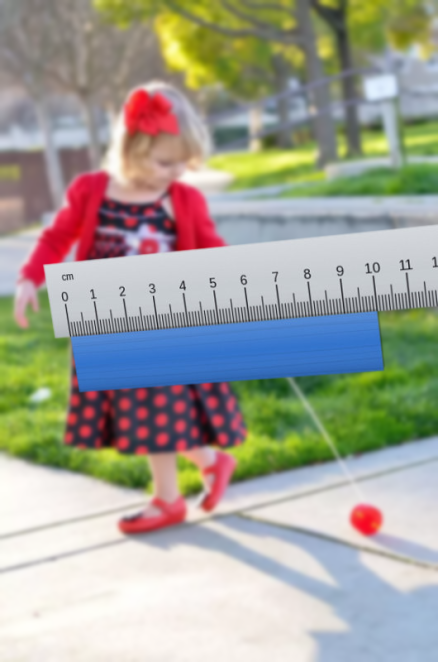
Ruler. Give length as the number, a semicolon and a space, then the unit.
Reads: 10; cm
